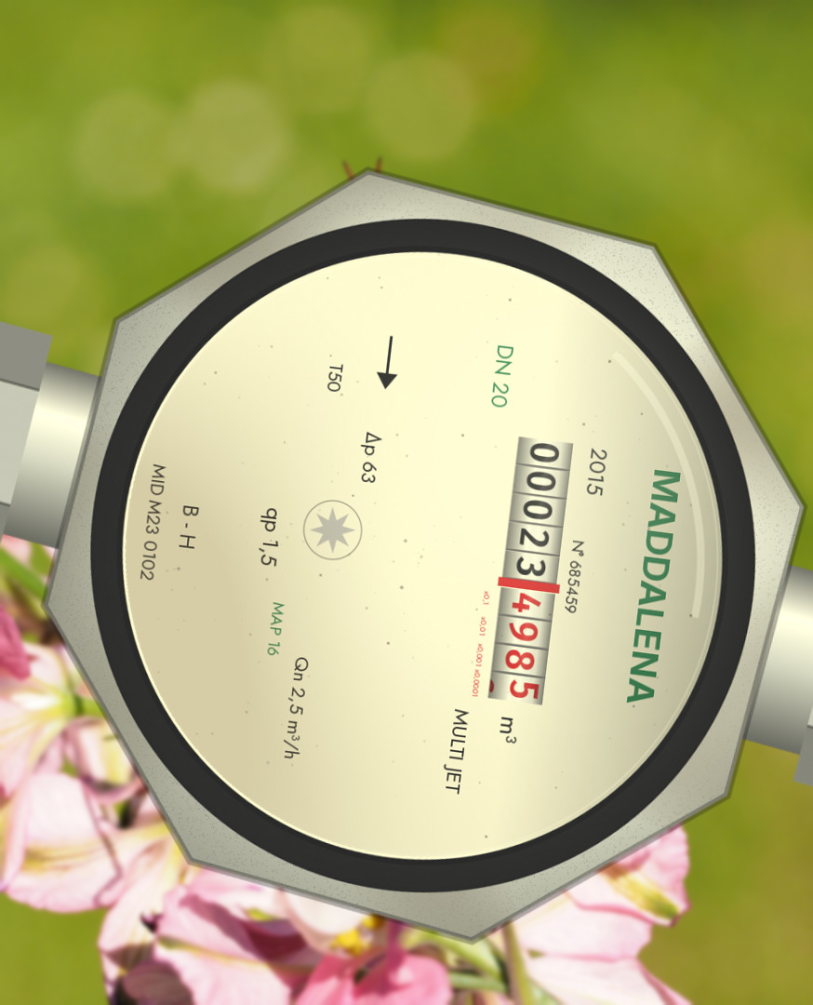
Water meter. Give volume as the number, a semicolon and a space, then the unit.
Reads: 23.4985; m³
